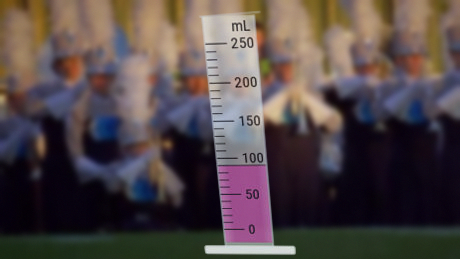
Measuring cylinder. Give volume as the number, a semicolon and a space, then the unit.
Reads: 90; mL
